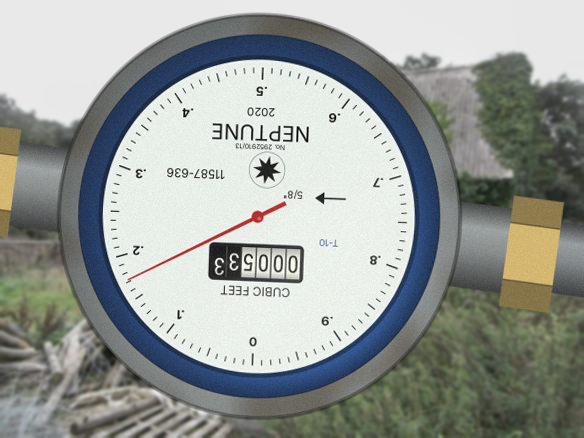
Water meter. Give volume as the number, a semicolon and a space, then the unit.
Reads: 533.17; ft³
